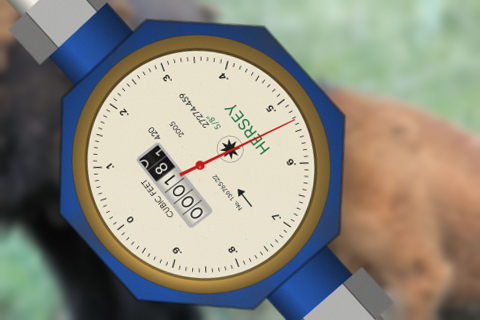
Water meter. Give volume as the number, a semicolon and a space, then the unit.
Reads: 180.53; ft³
